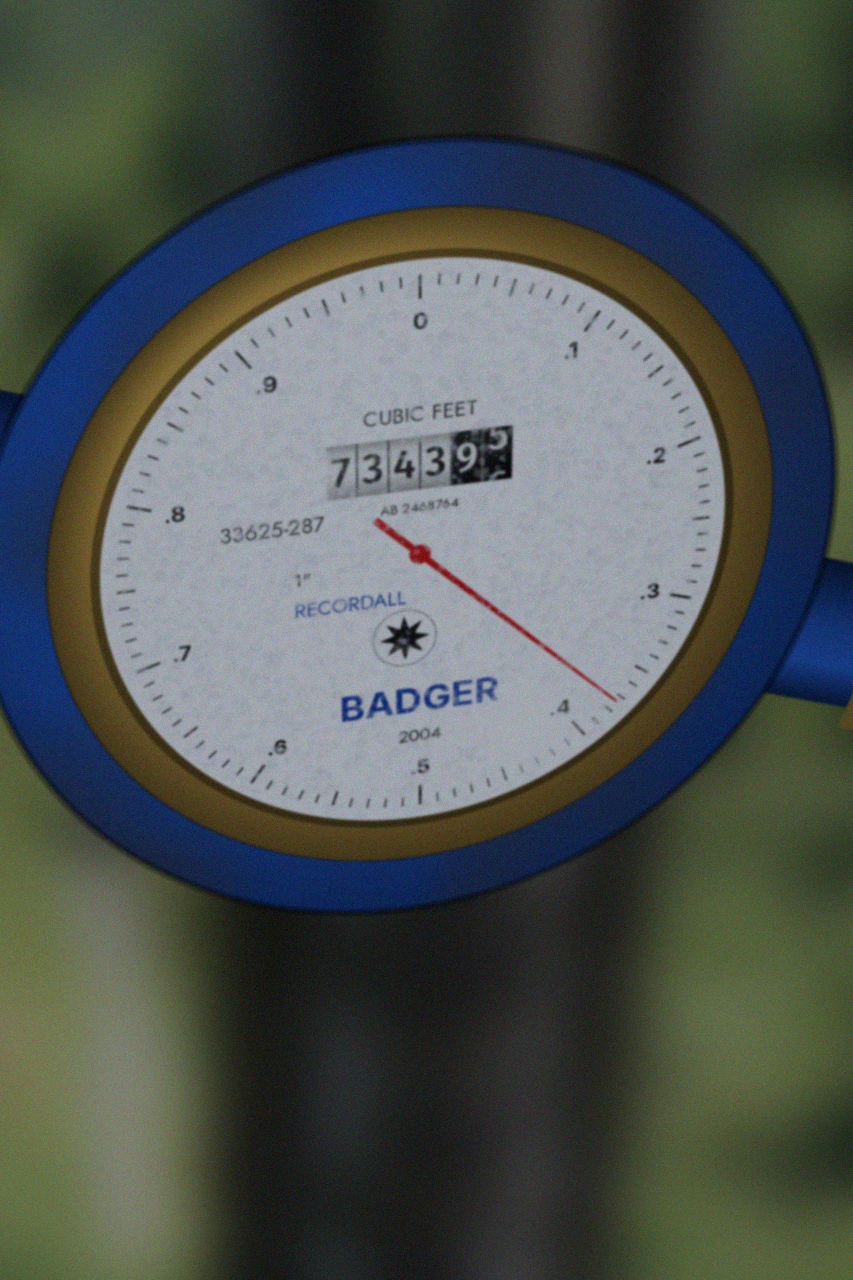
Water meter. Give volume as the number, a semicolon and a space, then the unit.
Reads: 734395.37; ft³
